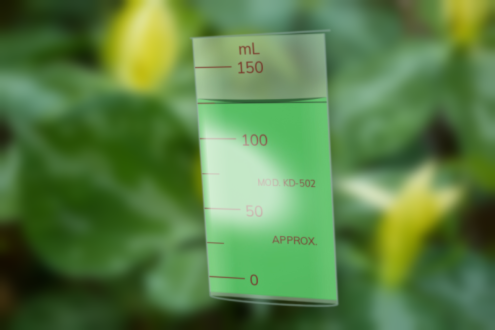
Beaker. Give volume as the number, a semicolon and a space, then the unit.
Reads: 125; mL
